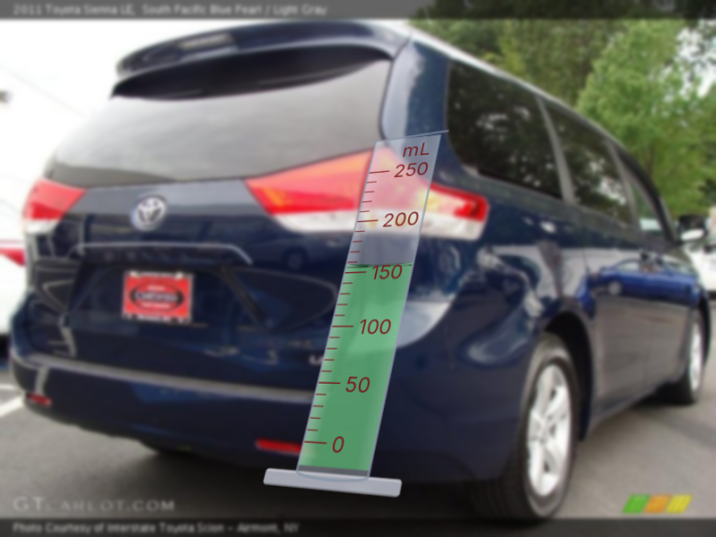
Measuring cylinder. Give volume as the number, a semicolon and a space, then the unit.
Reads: 155; mL
